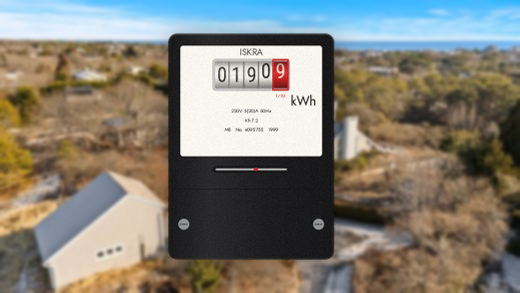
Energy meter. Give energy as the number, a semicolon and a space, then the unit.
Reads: 190.9; kWh
